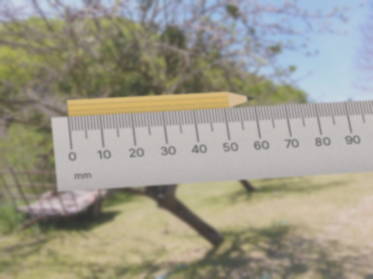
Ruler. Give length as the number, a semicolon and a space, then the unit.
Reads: 60; mm
